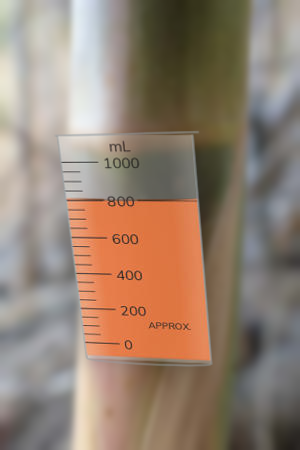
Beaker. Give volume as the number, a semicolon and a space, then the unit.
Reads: 800; mL
